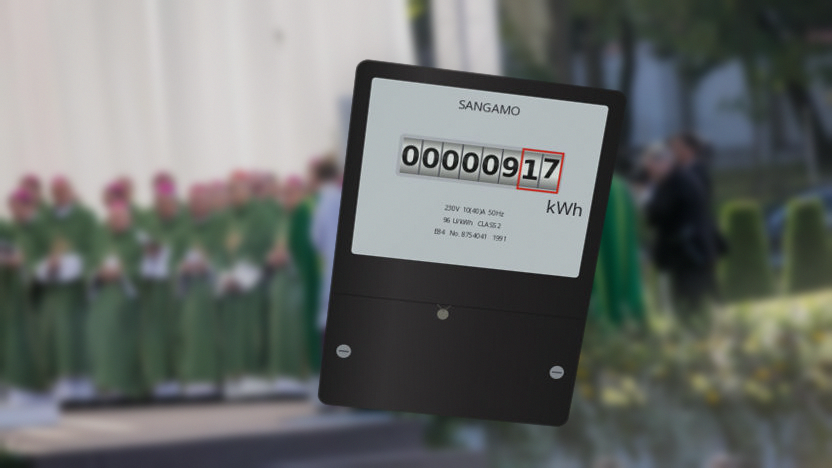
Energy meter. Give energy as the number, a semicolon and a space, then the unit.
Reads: 9.17; kWh
